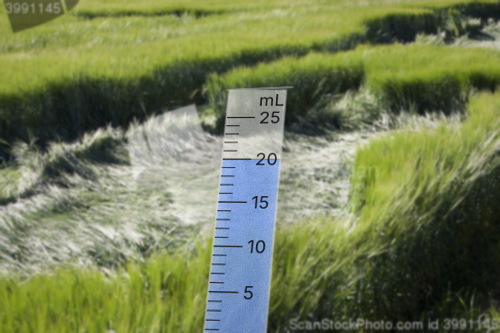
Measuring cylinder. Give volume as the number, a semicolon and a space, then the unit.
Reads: 20; mL
